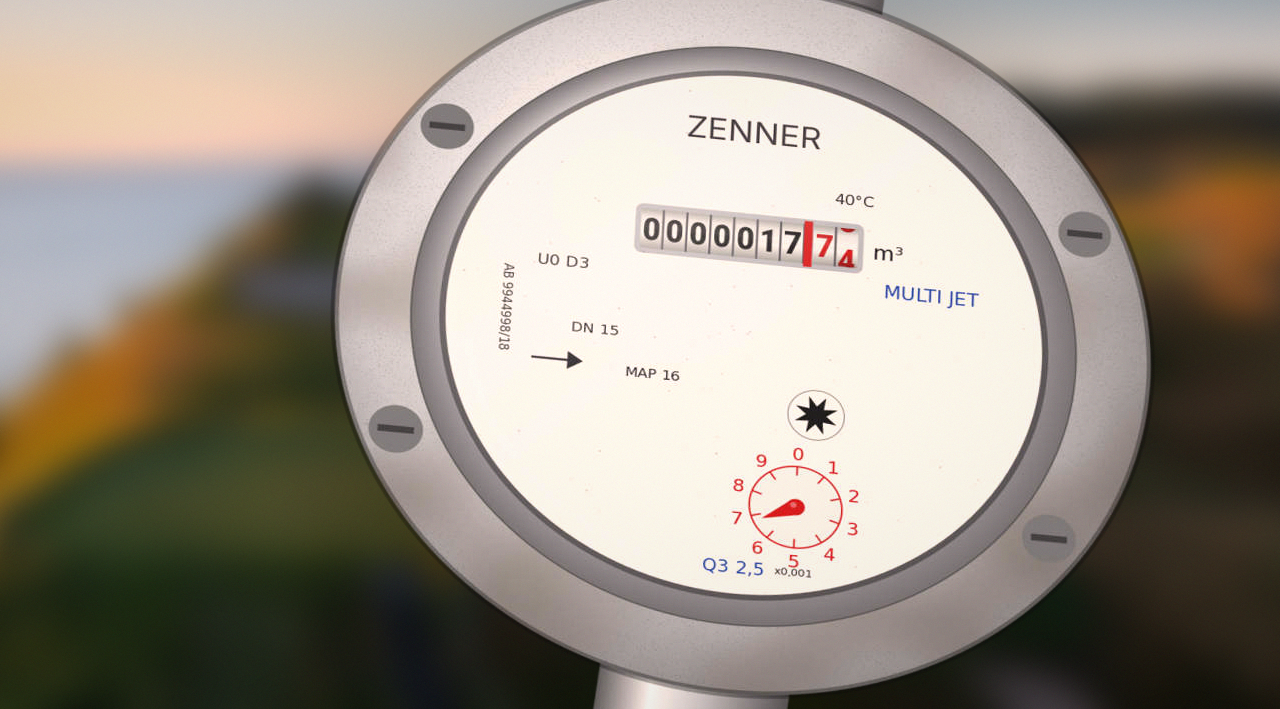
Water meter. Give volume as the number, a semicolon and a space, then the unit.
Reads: 17.736; m³
